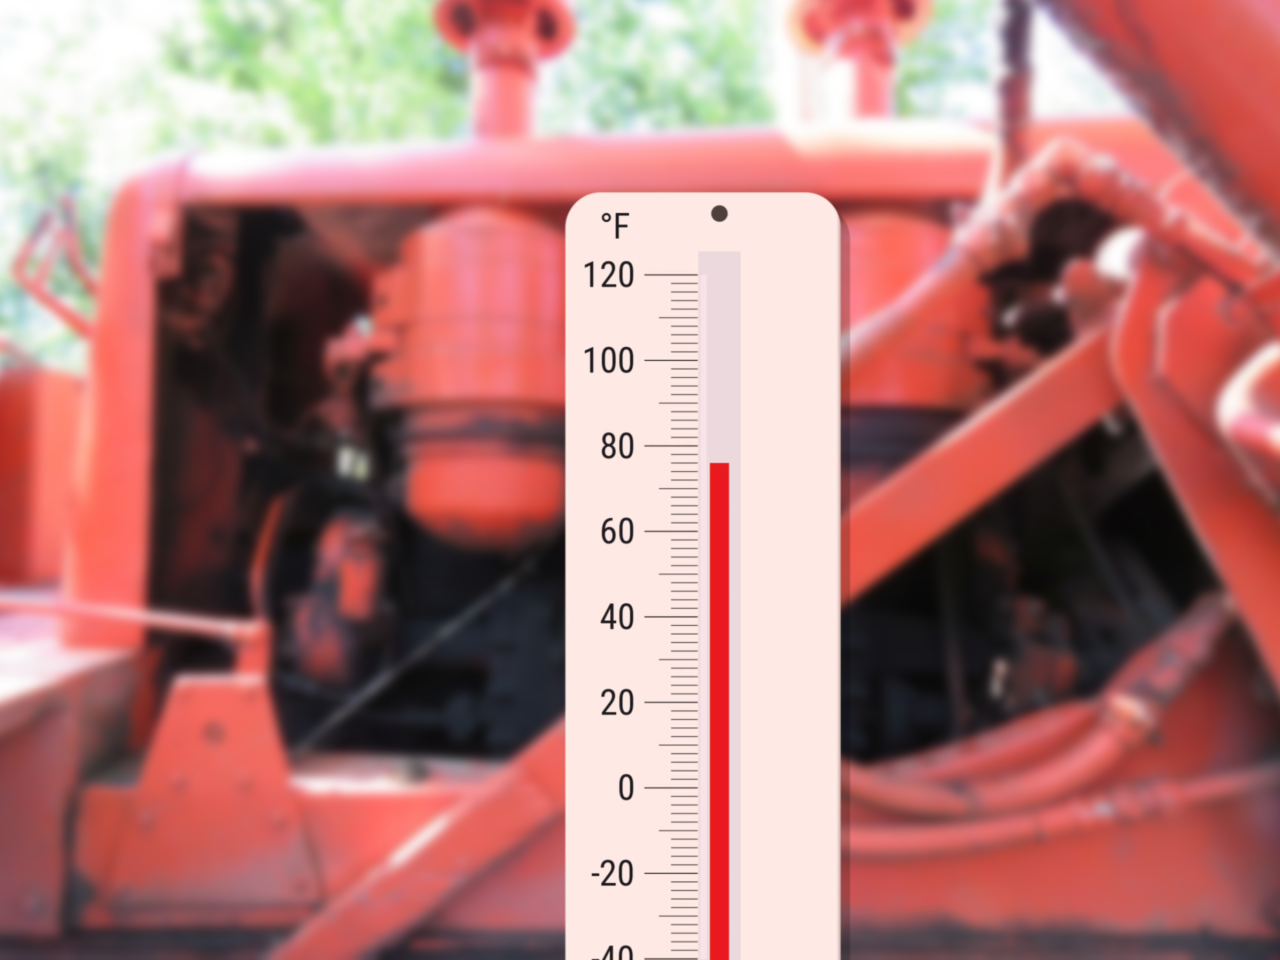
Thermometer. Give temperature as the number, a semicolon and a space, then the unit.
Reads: 76; °F
